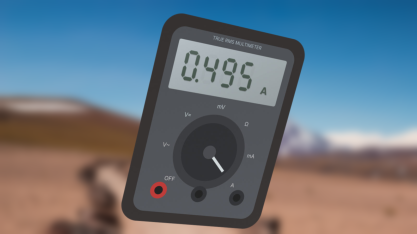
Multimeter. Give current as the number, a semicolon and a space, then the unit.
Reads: 0.495; A
